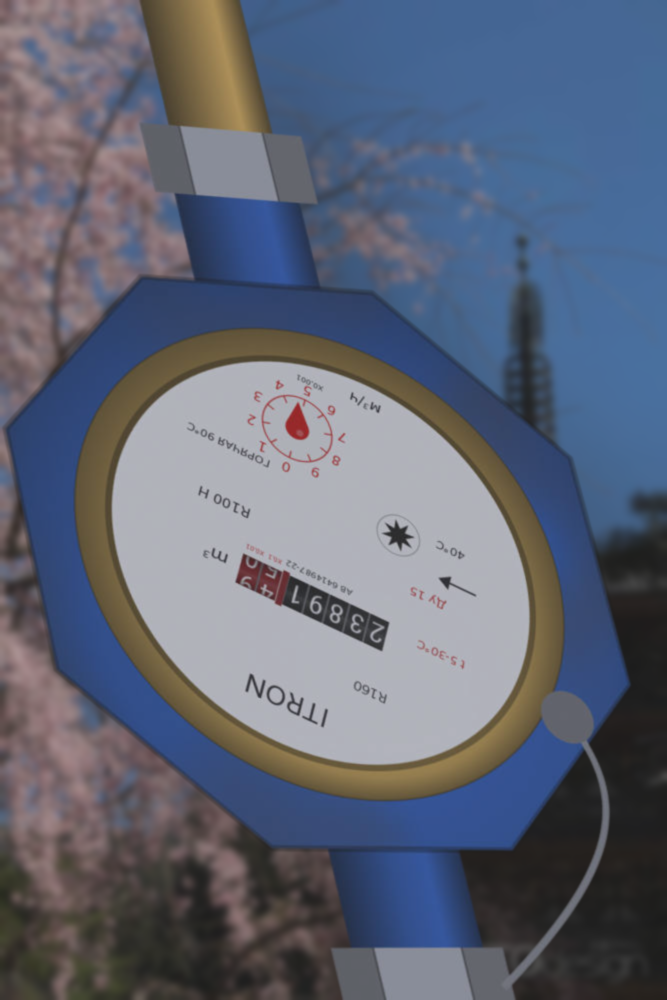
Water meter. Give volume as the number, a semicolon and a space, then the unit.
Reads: 23891.494; m³
